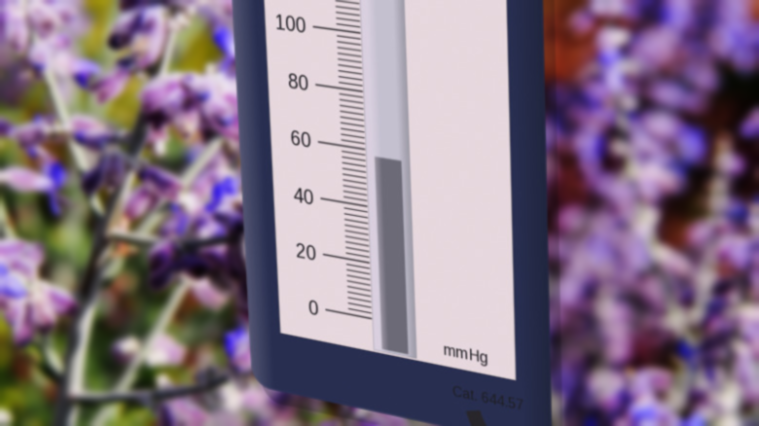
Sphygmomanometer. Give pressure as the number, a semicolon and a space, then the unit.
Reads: 58; mmHg
